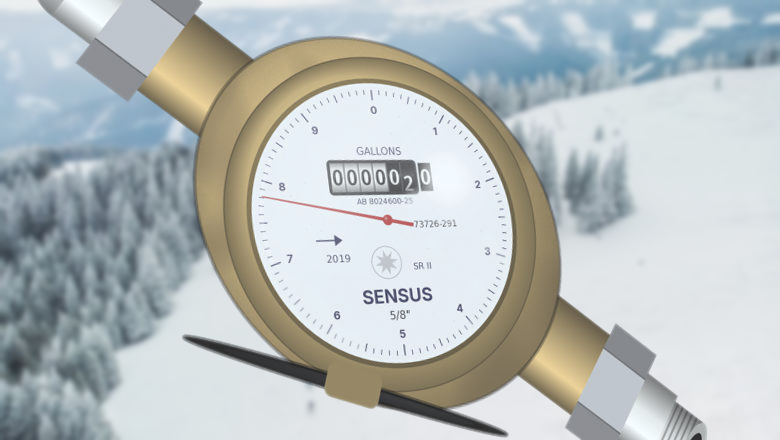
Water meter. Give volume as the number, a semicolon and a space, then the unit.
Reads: 17.8; gal
